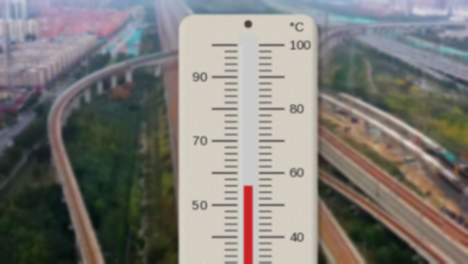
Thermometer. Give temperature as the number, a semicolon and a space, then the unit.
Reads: 56; °C
